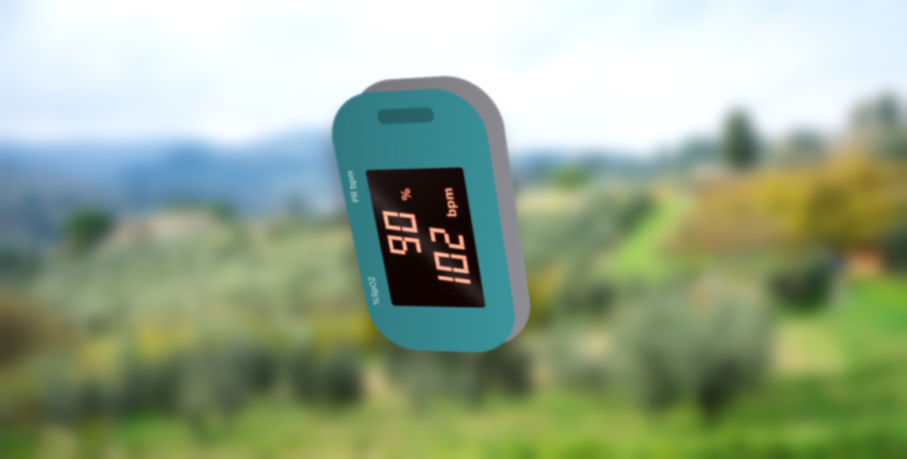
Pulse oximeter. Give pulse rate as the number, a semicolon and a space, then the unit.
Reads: 102; bpm
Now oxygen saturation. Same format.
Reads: 90; %
